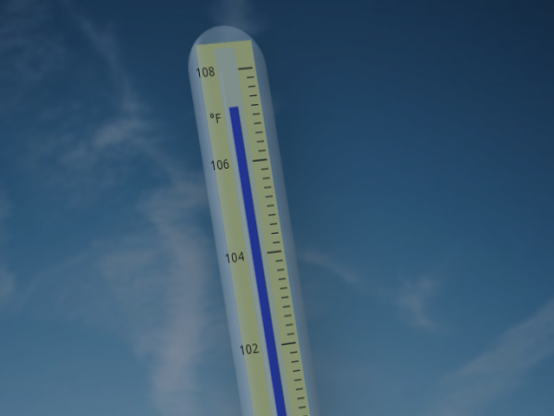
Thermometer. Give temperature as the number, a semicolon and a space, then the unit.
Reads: 107.2; °F
